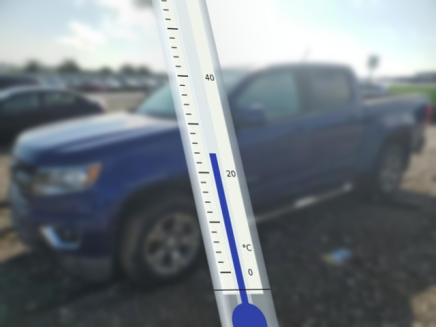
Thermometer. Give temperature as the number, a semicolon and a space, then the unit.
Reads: 24; °C
